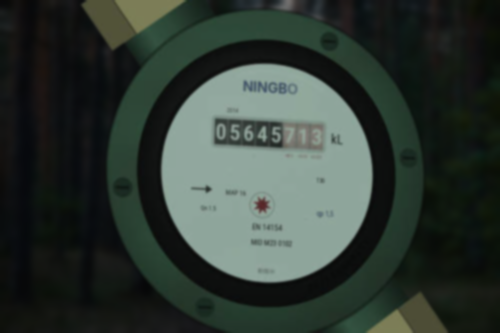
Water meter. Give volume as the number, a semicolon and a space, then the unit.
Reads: 5645.713; kL
